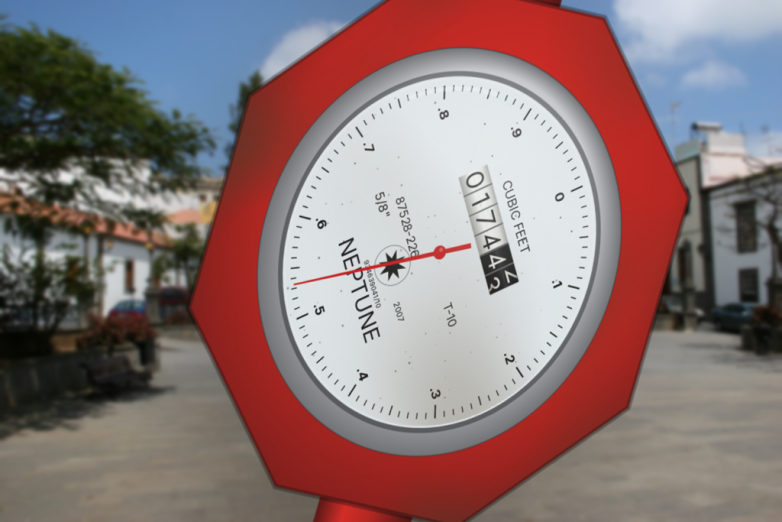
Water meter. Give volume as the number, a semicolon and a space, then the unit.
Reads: 17442.53; ft³
